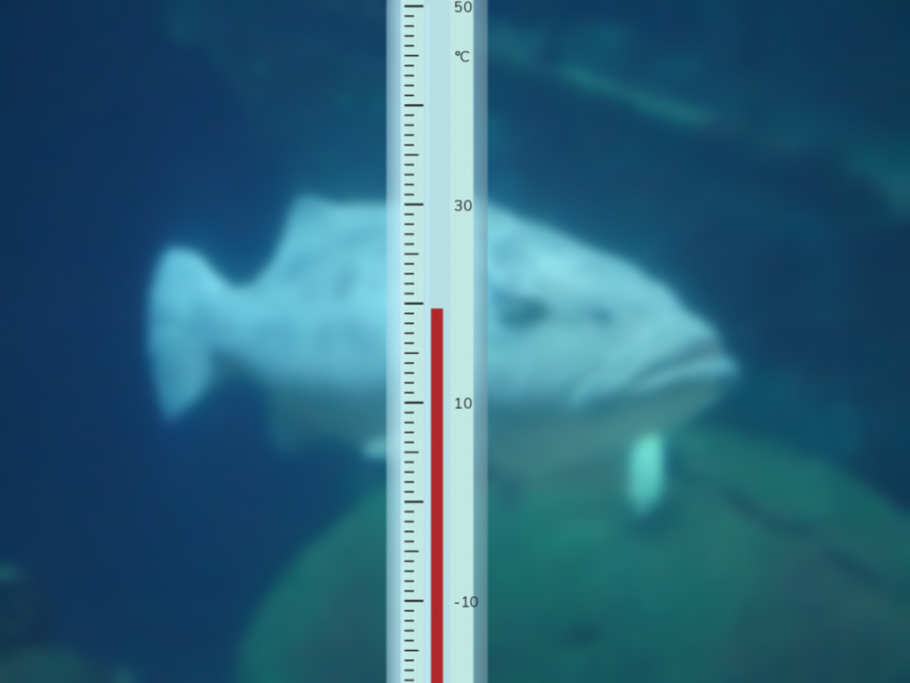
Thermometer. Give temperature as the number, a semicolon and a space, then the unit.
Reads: 19.5; °C
